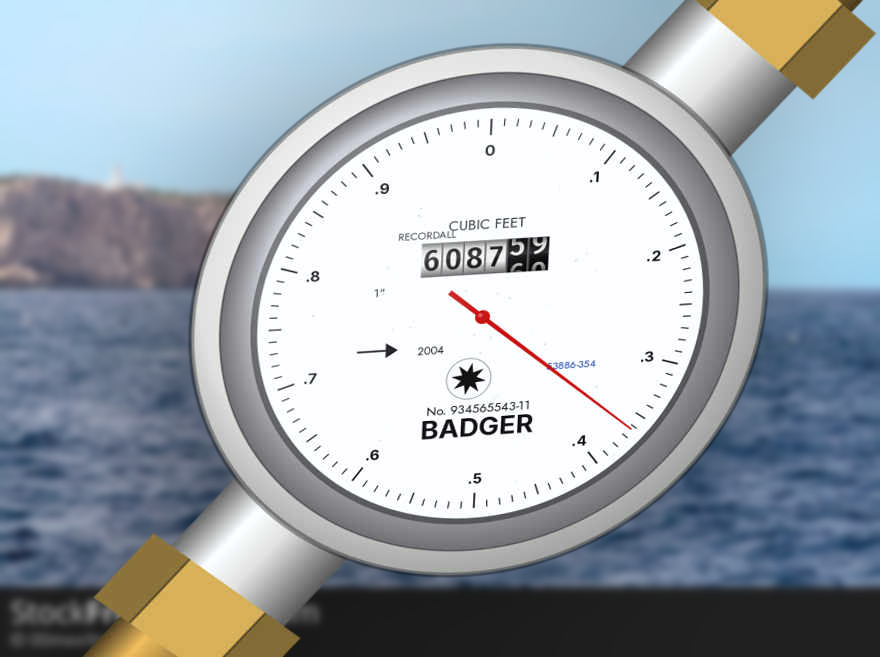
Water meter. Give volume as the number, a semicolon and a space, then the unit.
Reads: 608759.36; ft³
